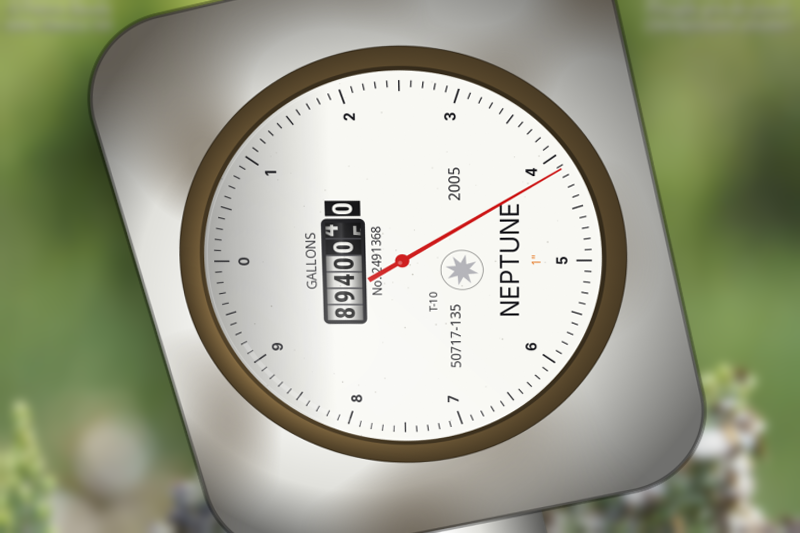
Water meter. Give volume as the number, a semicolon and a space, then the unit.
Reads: 8940044.1; gal
